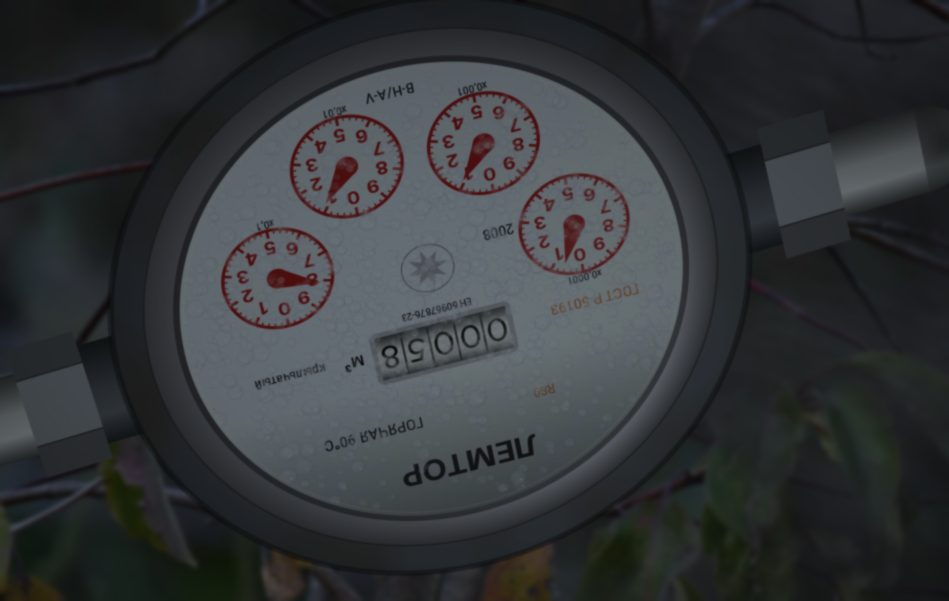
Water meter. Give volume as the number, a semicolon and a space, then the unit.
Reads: 58.8110; m³
